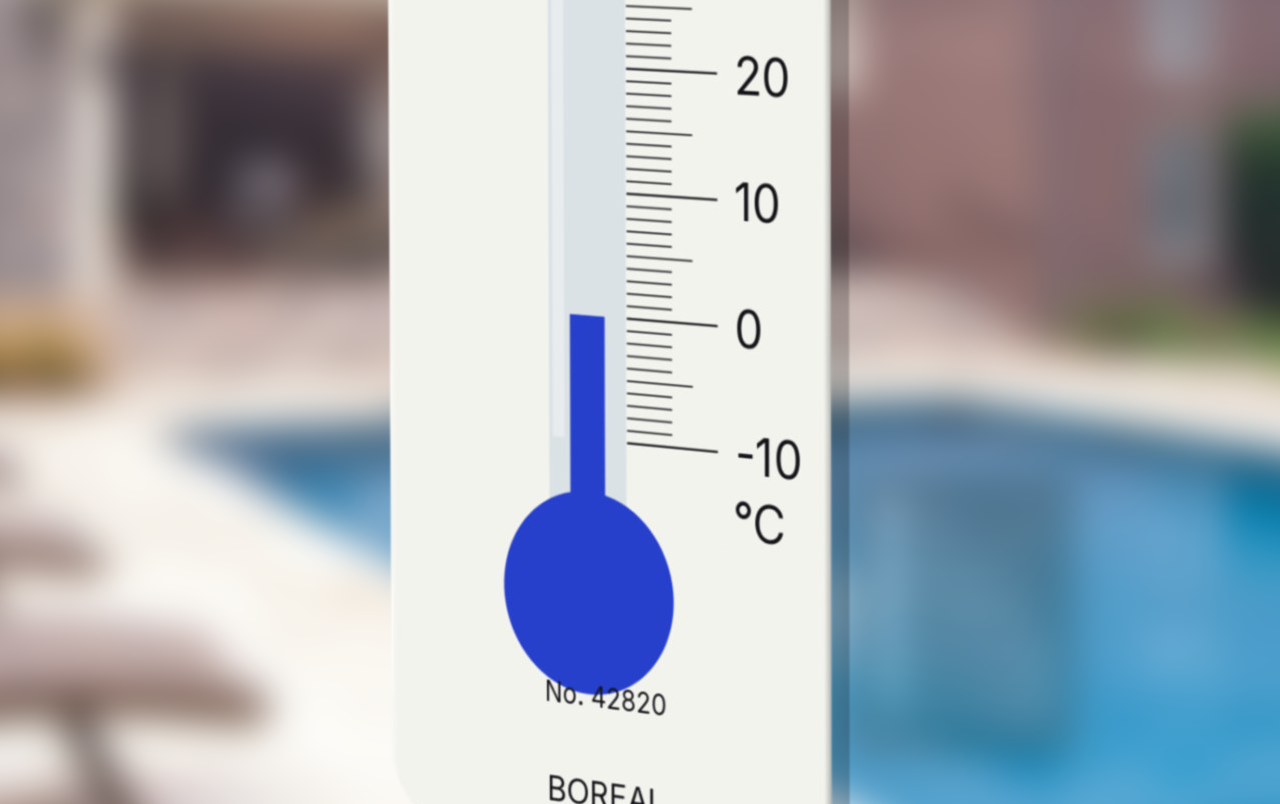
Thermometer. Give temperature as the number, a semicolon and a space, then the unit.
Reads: 0; °C
